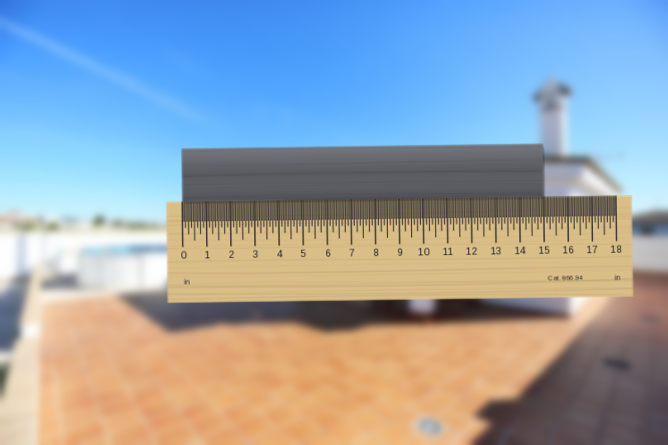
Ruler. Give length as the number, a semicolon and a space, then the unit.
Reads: 15; in
